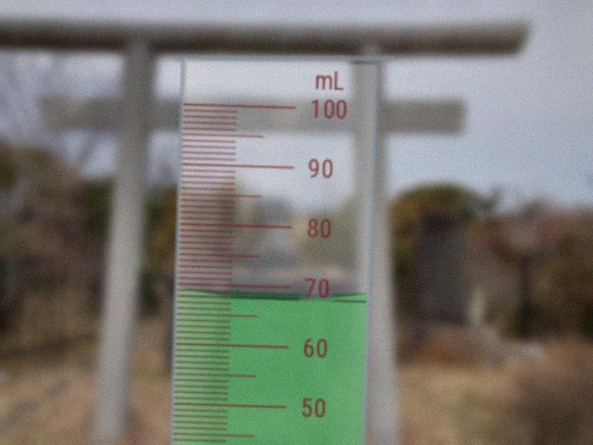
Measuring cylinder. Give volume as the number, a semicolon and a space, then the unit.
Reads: 68; mL
